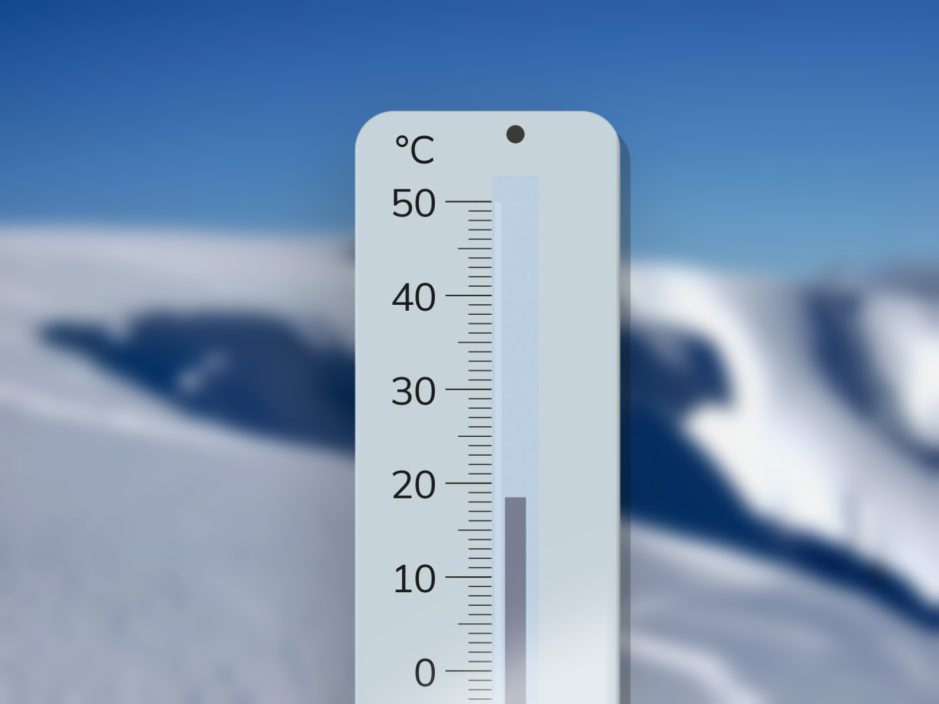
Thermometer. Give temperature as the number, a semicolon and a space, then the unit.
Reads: 18.5; °C
